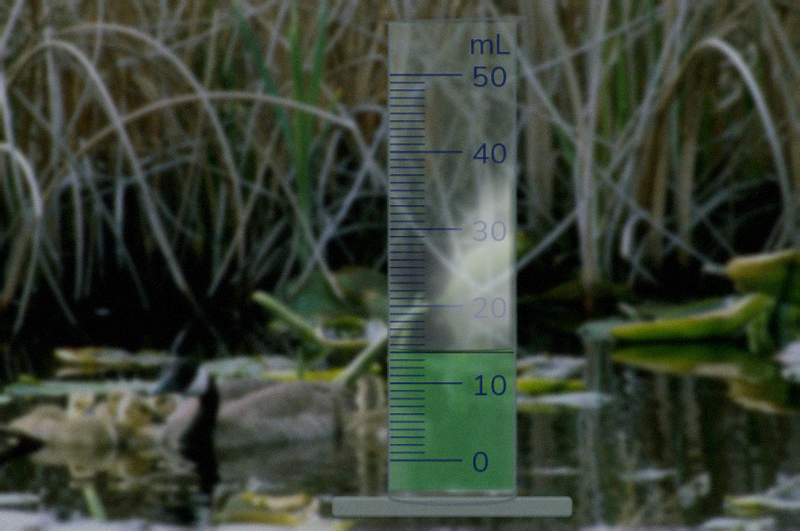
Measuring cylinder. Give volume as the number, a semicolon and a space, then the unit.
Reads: 14; mL
